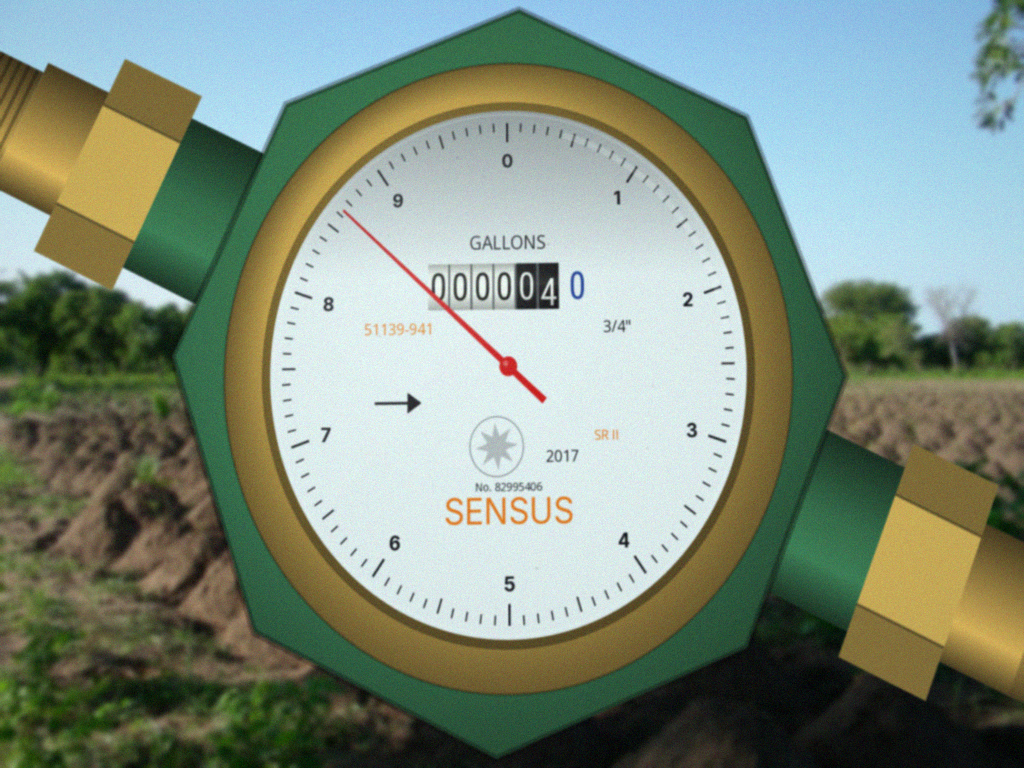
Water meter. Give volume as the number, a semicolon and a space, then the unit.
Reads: 38.6; gal
